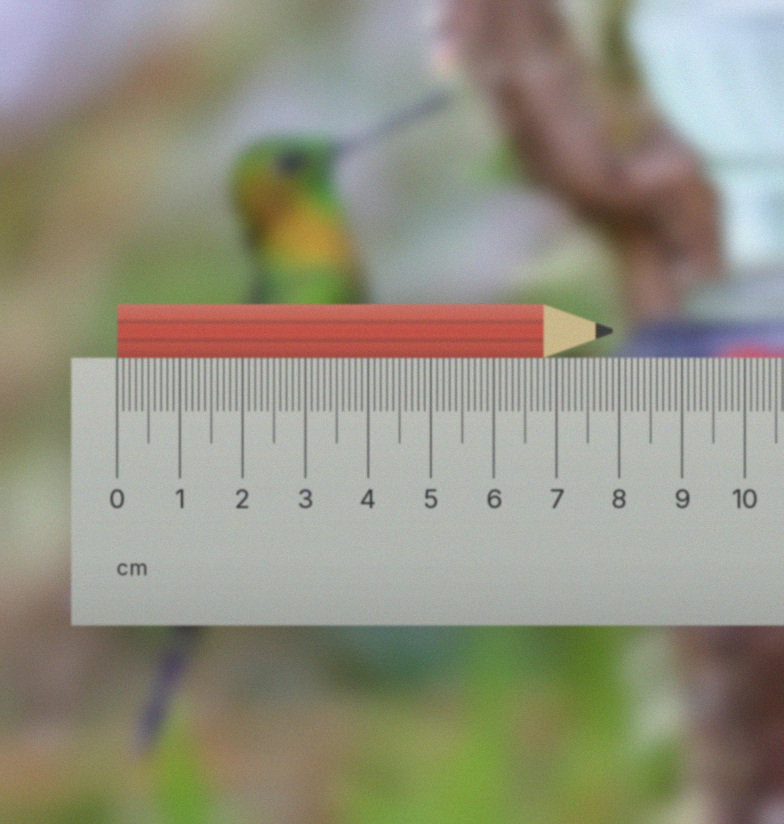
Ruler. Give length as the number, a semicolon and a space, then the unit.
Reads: 7.9; cm
